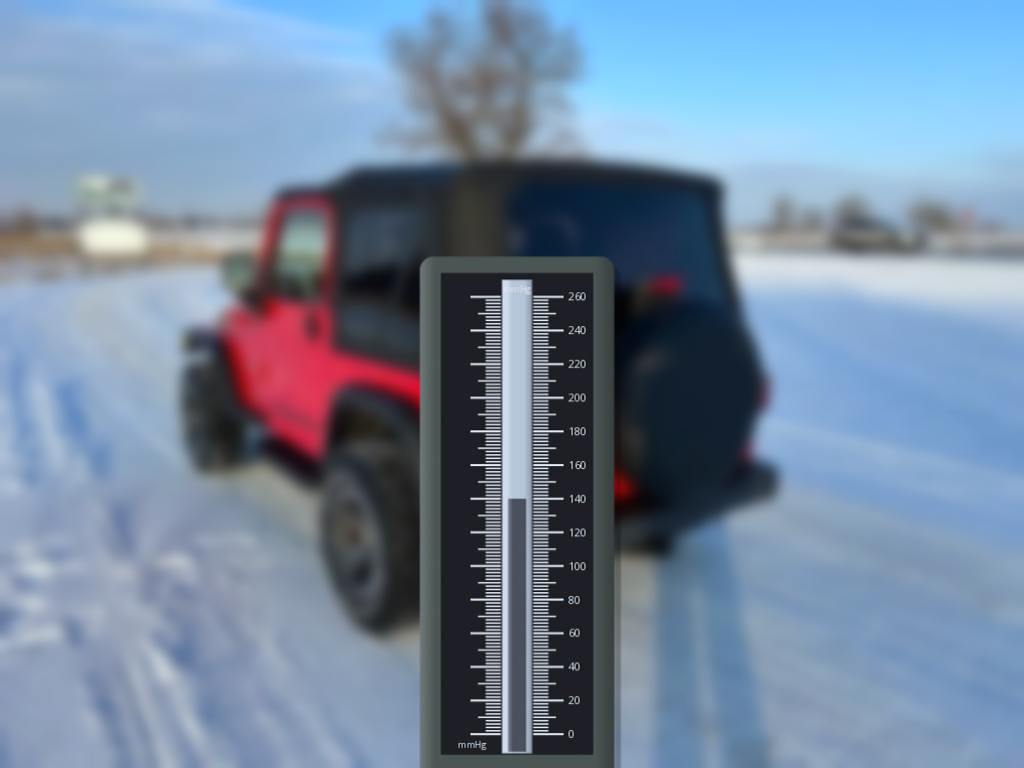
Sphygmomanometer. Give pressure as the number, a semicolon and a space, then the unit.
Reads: 140; mmHg
